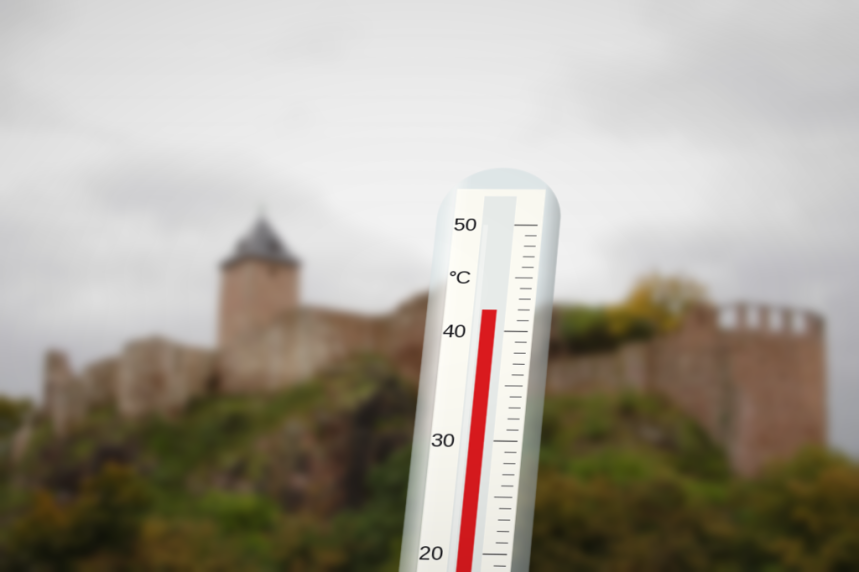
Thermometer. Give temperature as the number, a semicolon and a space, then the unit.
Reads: 42; °C
